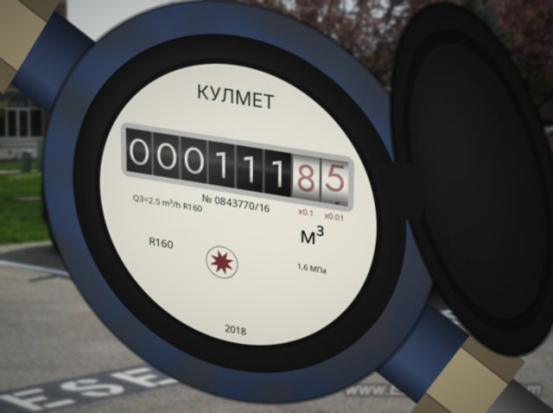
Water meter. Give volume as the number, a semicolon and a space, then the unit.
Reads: 111.85; m³
